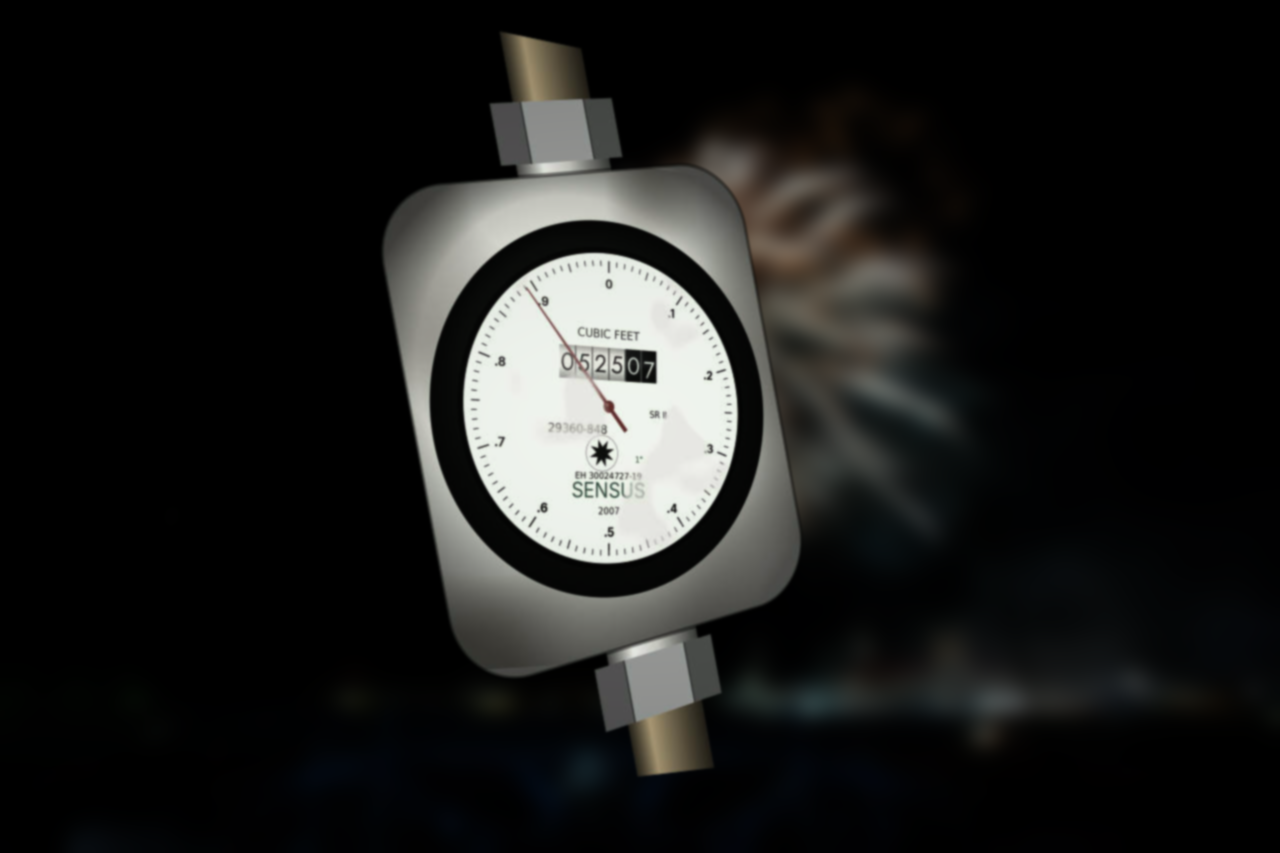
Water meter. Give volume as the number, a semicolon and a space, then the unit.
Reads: 52506.89; ft³
